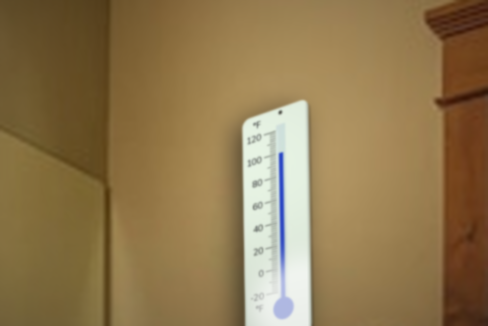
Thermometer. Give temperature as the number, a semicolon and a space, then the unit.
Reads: 100; °F
